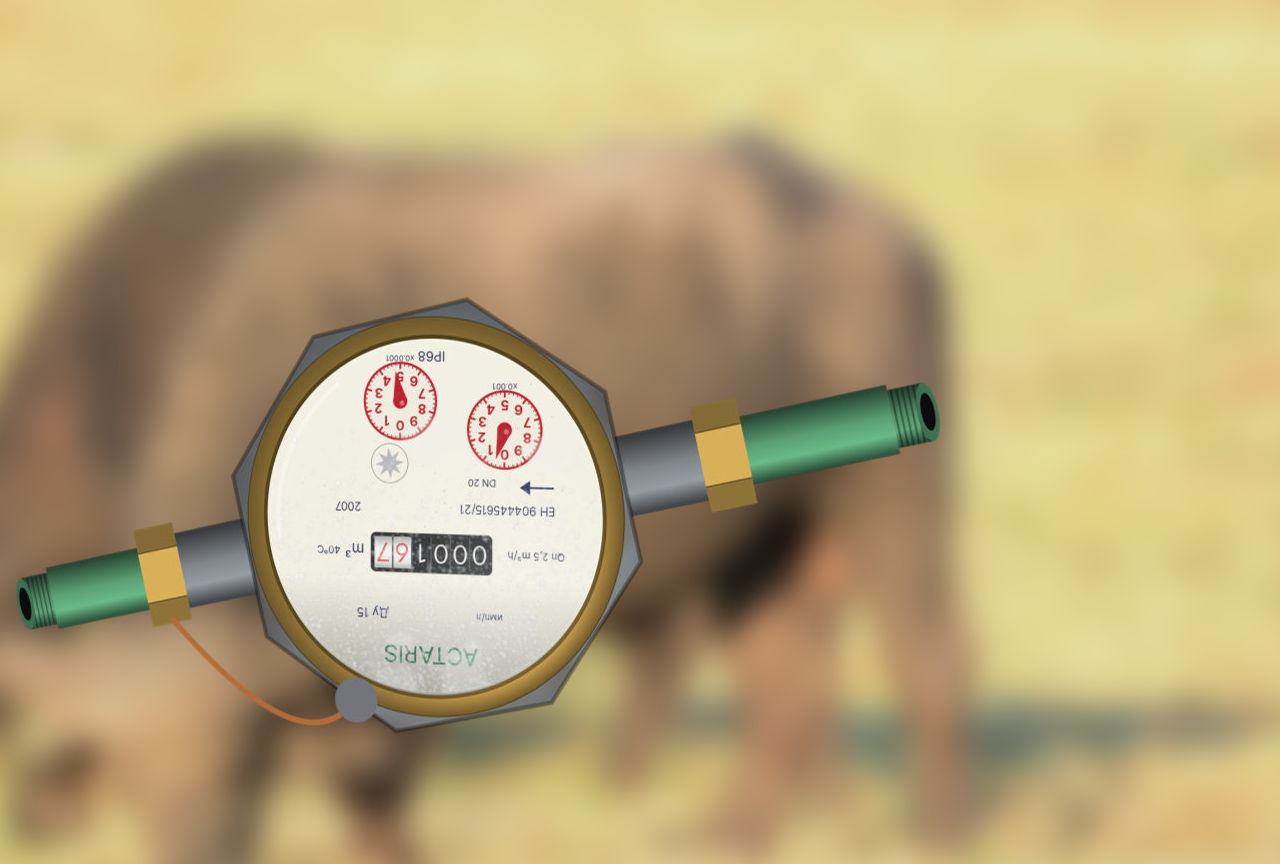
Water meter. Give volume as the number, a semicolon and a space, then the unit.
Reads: 1.6704; m³
